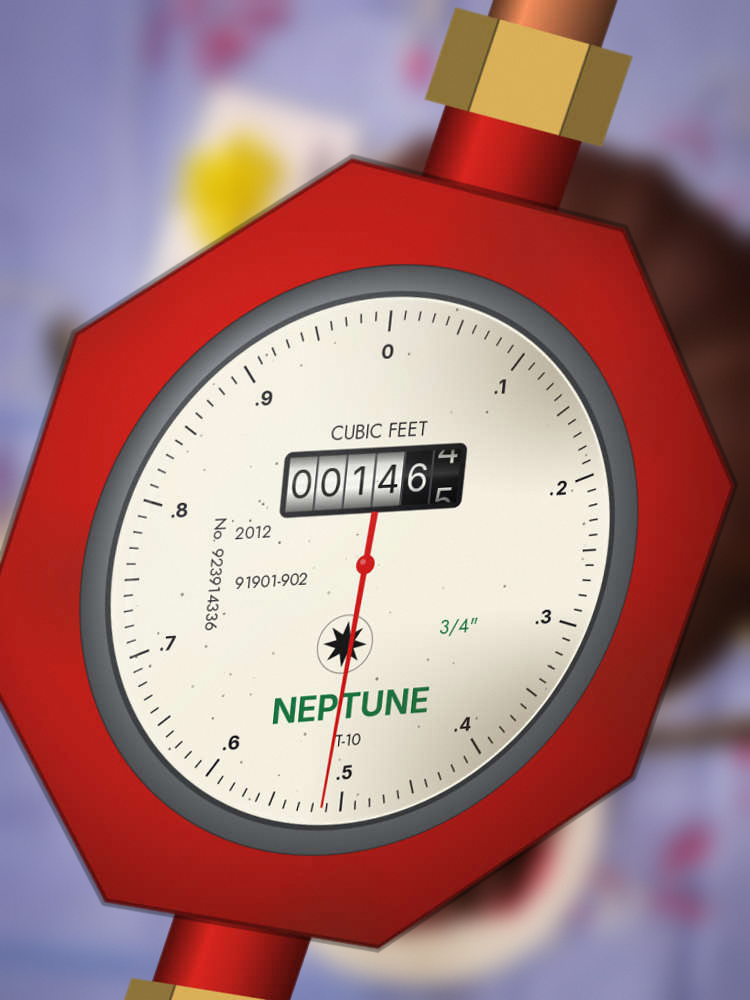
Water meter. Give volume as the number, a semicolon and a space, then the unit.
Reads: 1464.51; ft³
